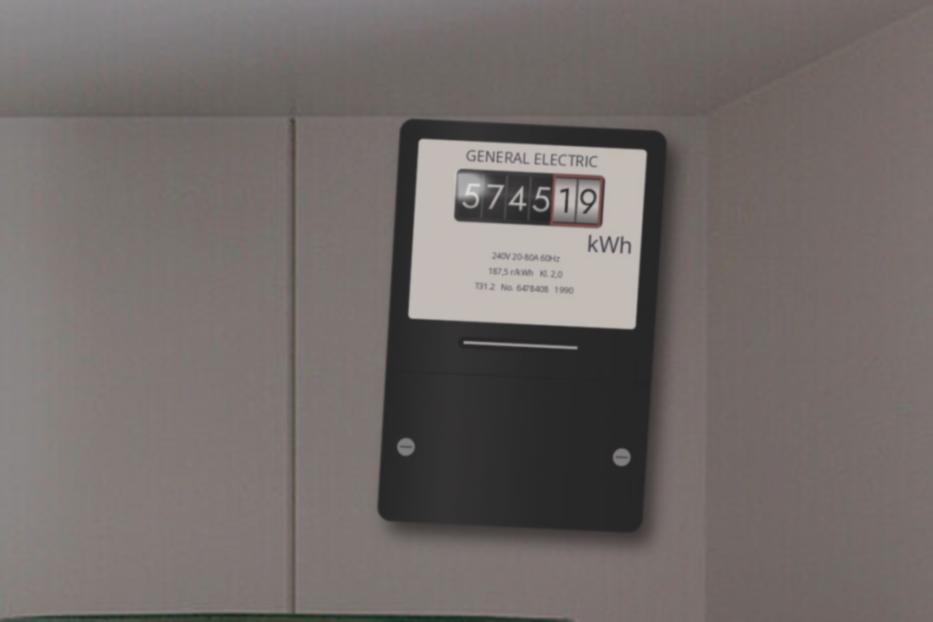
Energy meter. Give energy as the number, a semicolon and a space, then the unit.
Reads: 5745.19; kWh
